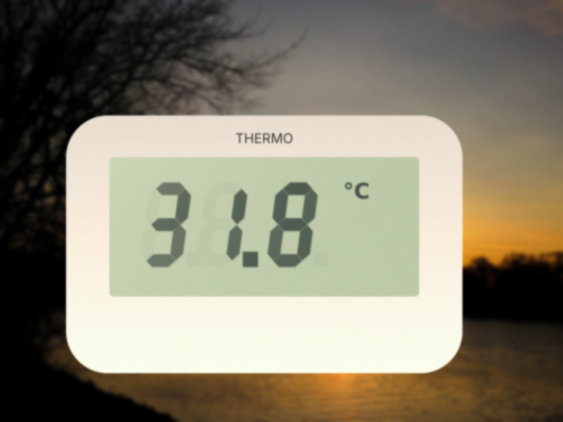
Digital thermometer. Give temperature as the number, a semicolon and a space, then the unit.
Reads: 31.8; °C
